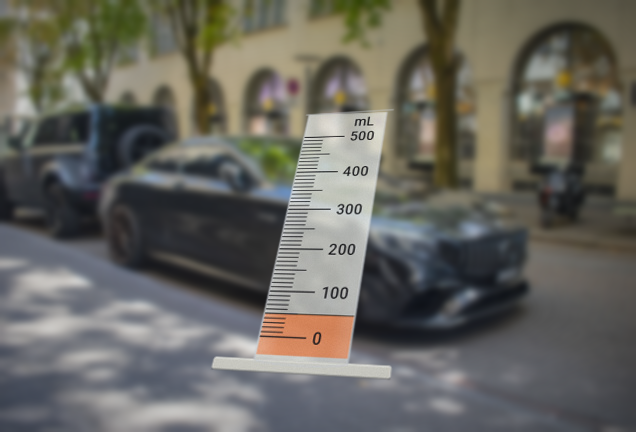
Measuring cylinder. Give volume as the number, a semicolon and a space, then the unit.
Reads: 50; mL
